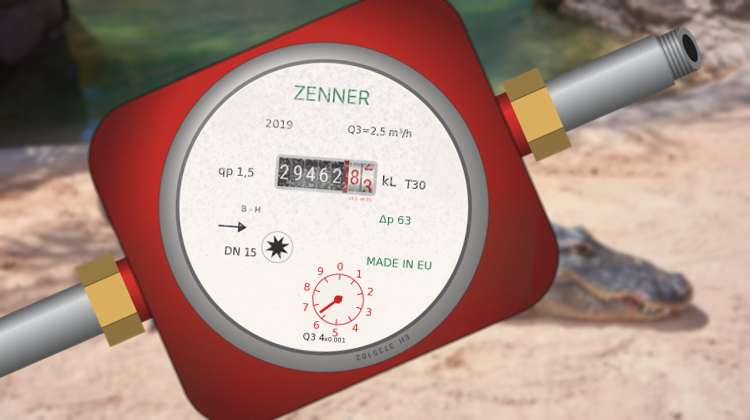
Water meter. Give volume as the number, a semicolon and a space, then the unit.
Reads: 29462.826; kL
